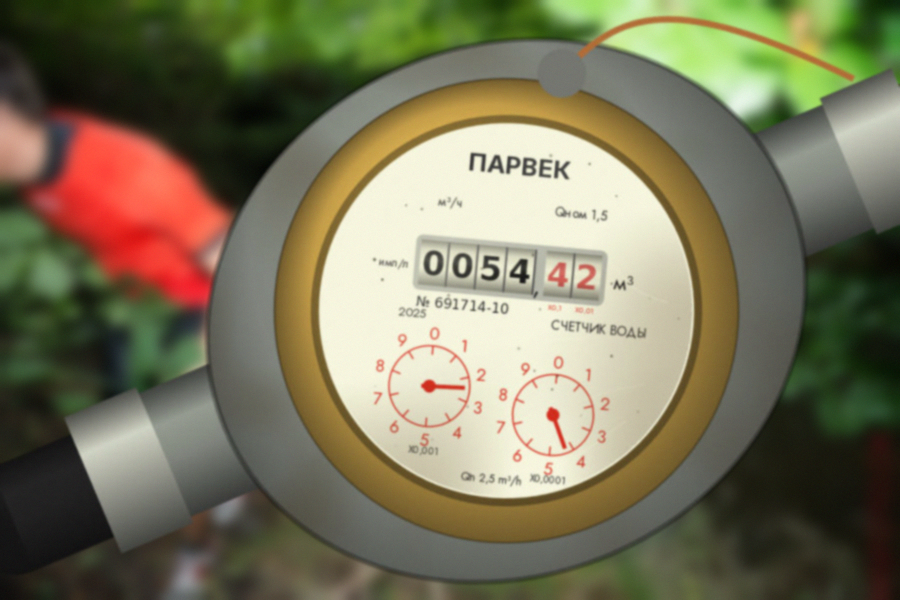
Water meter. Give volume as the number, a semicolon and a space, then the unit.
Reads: 54.4224; m³
